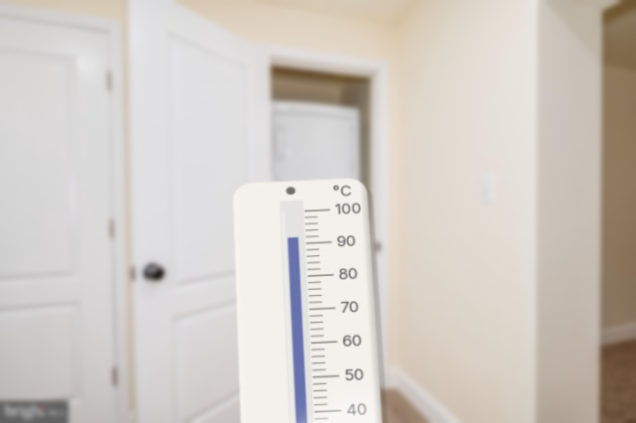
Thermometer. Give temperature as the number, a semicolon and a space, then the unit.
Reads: 92; °C
